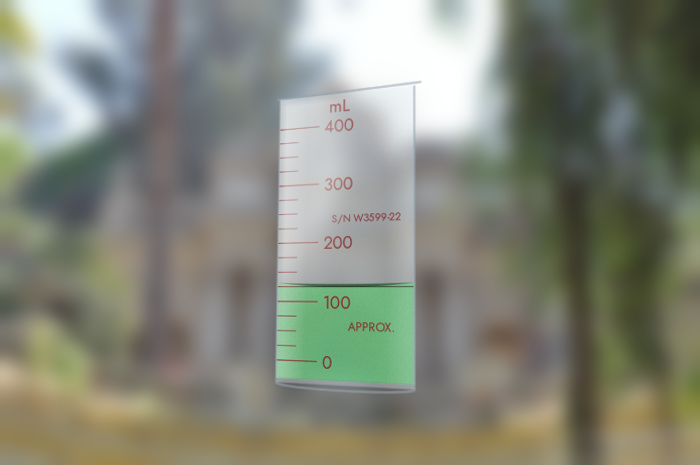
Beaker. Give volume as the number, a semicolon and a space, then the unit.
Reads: 125; mL
